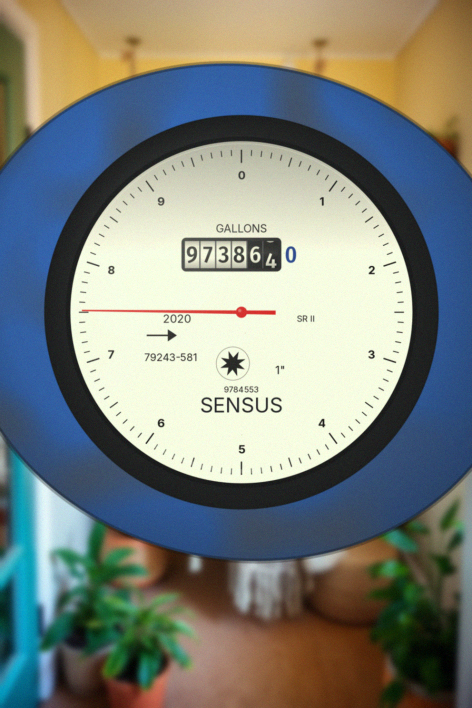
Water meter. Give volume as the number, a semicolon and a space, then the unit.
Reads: 9738637.5; gal
